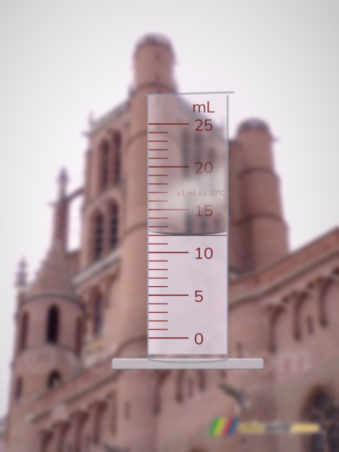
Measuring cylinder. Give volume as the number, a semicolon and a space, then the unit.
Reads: 12; mL
